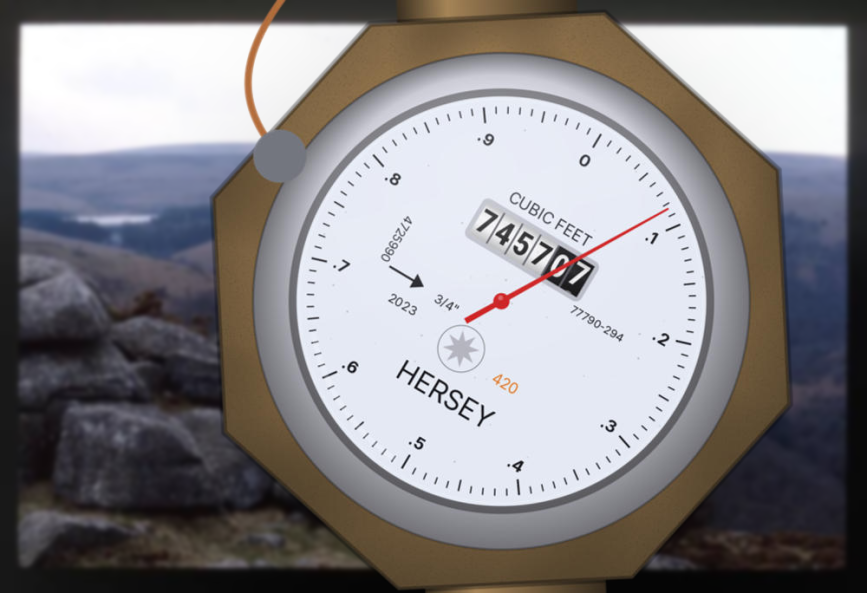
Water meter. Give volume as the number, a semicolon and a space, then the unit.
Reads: 745707.08; ft³
